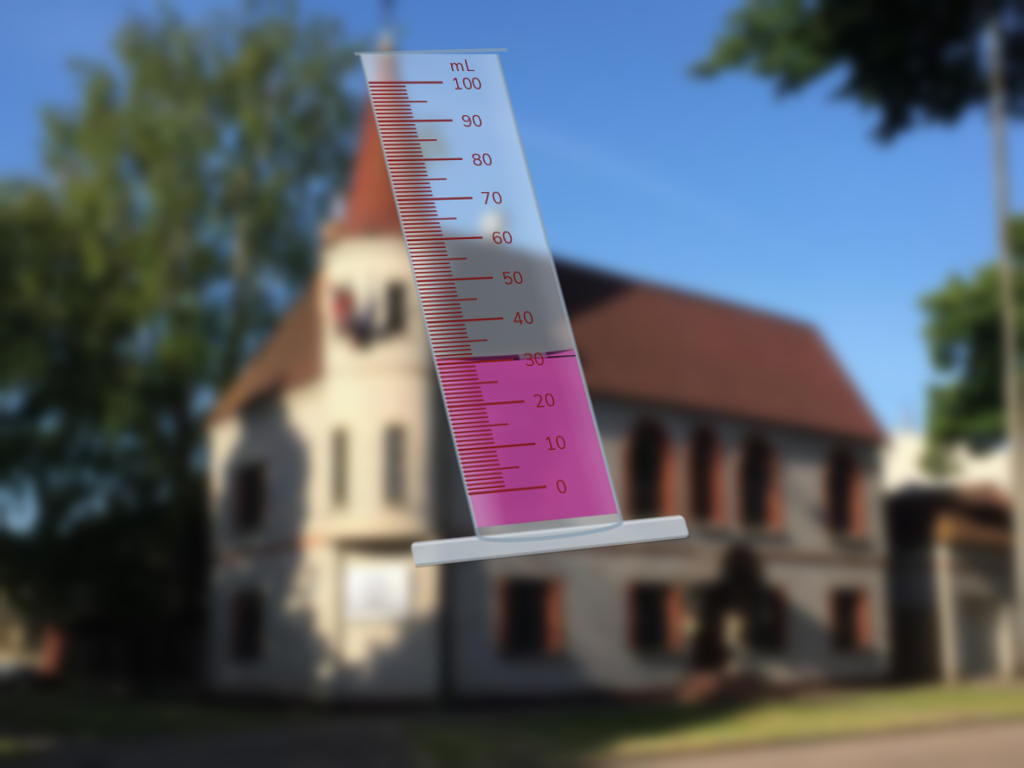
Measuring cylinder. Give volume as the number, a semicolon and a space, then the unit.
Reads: 30; mL
